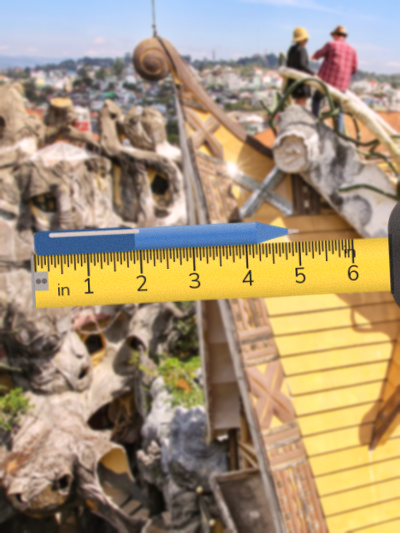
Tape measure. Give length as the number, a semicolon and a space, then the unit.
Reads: 5; in
